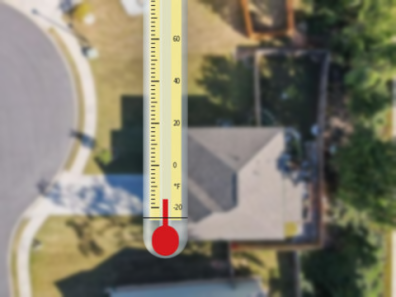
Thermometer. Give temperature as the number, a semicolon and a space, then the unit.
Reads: -16; °F
